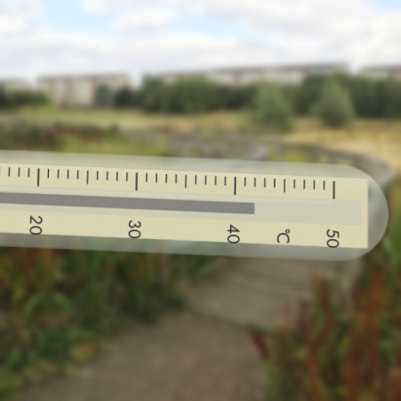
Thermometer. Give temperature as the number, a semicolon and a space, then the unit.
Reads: 42; °C
